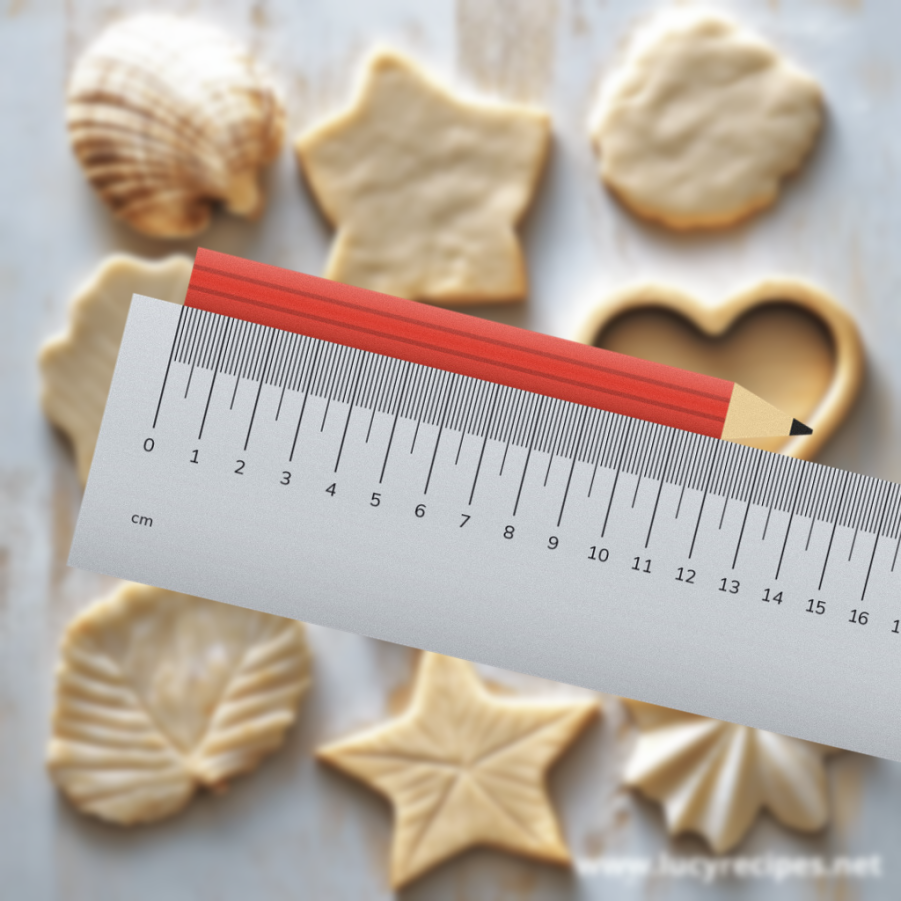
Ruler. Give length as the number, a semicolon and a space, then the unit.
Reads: 14; cm
